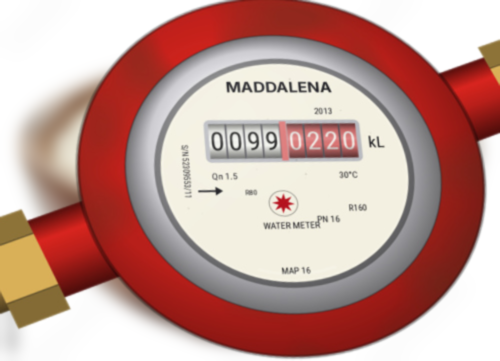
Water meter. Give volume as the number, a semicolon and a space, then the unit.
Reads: 99.0220; kL
